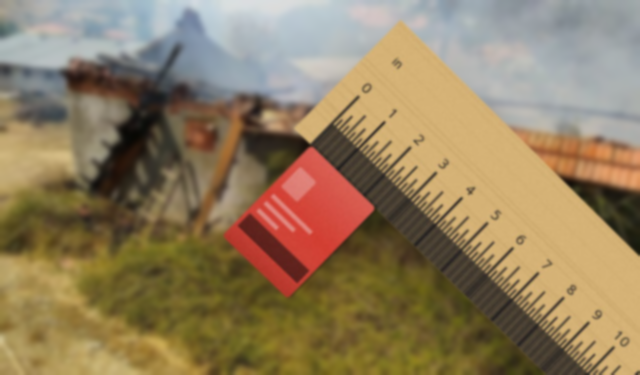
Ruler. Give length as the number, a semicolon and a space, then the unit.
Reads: 2.5; in
